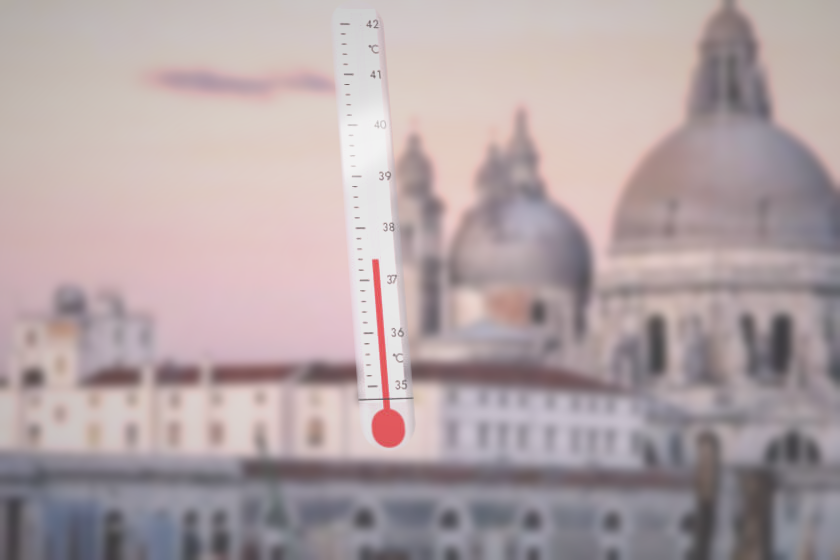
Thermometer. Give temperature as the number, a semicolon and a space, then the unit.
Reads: 37.4; °C
